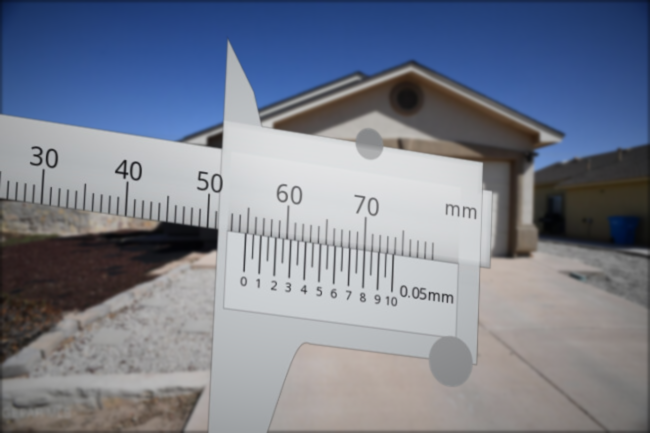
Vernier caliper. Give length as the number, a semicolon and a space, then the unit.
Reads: 54.8; mm
